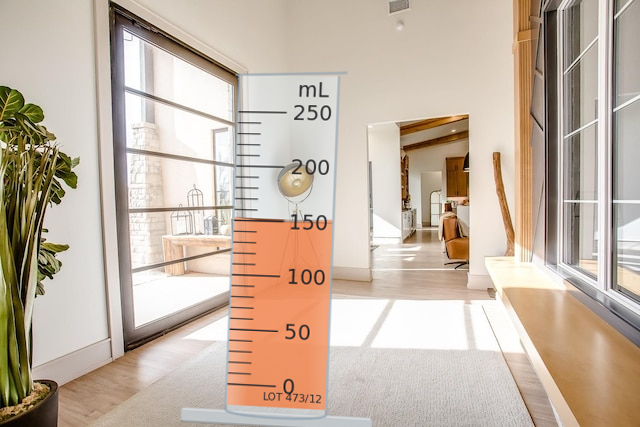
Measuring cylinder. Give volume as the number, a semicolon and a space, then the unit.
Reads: 150; mL
